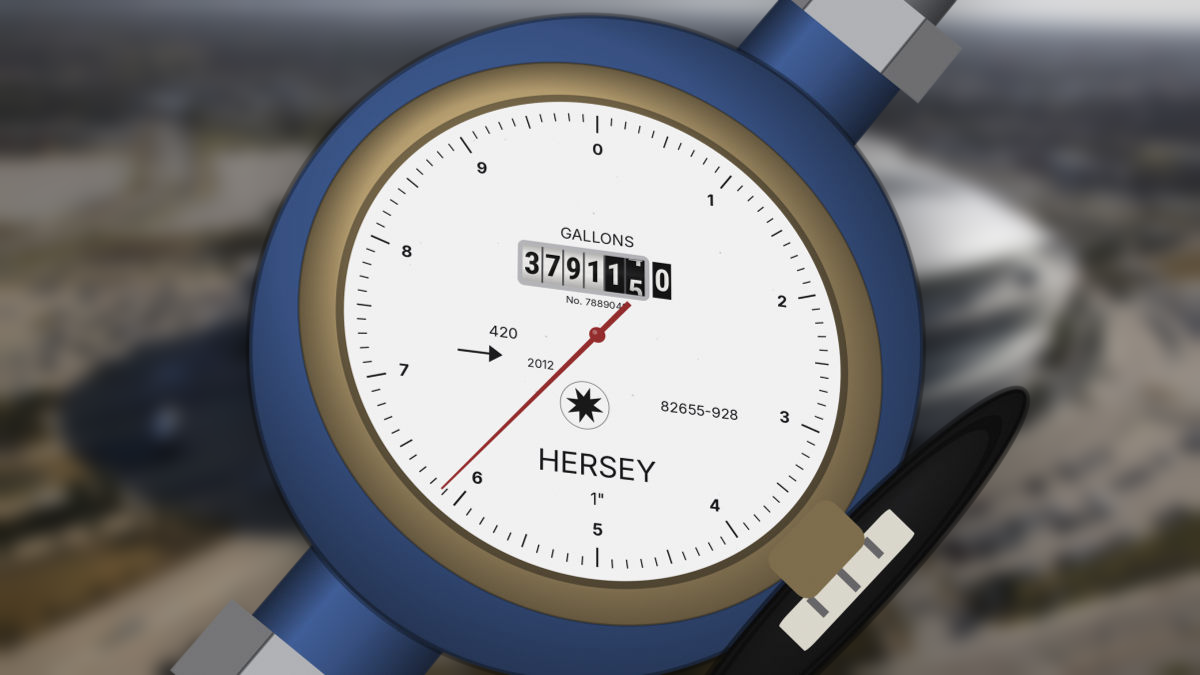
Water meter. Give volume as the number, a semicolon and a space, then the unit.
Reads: 3791146.1; gal
